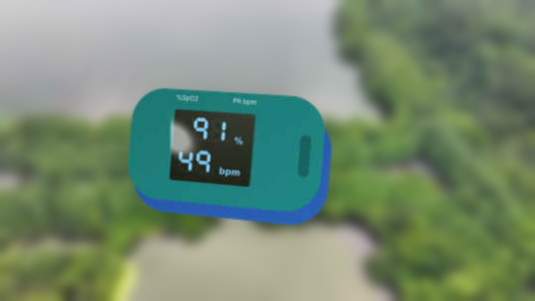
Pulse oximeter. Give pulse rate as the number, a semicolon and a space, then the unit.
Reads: 49; bpm
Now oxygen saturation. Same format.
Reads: 91; %
